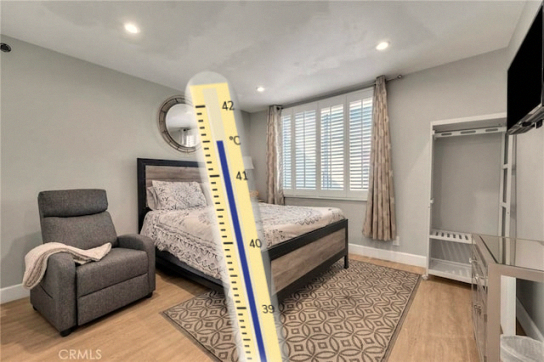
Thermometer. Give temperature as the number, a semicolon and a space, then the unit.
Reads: 41.5; °C
